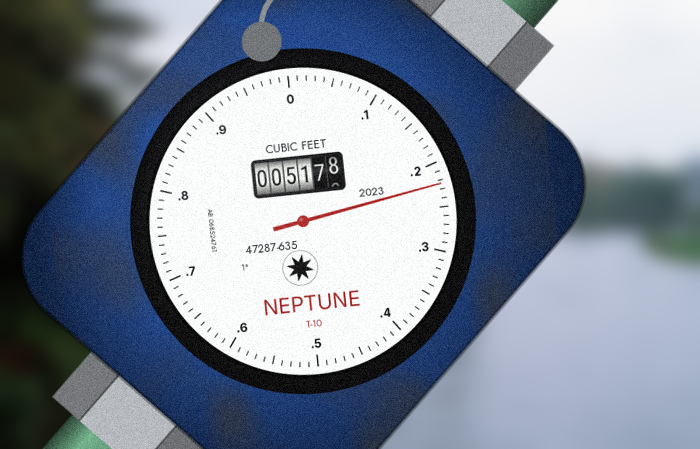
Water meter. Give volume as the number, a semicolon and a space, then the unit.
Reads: 5178.22; ft³
